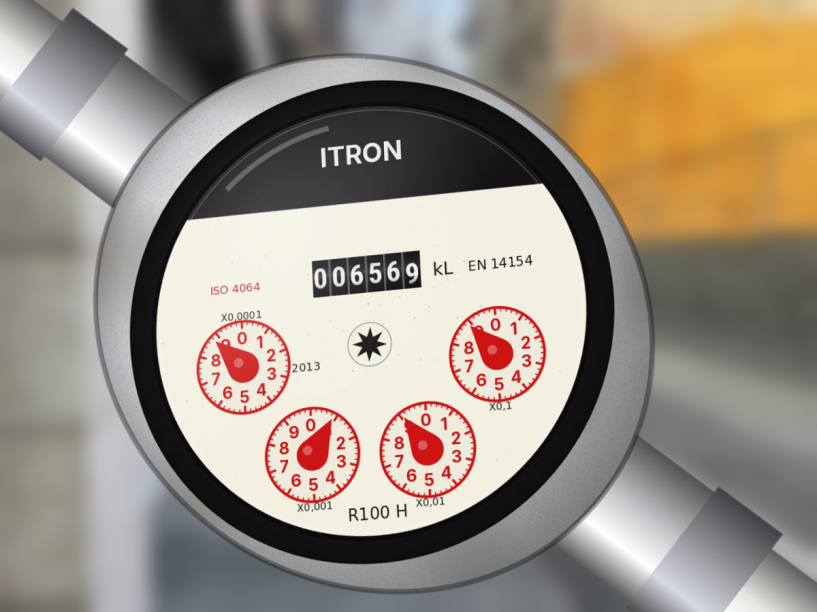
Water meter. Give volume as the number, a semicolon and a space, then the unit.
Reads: 6568.8908; kL
